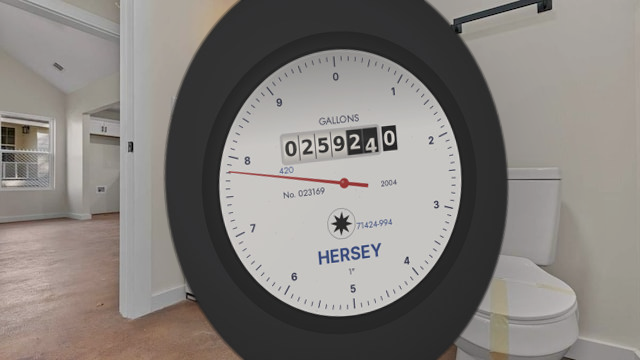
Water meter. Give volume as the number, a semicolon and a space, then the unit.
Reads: 259237.8; gal
